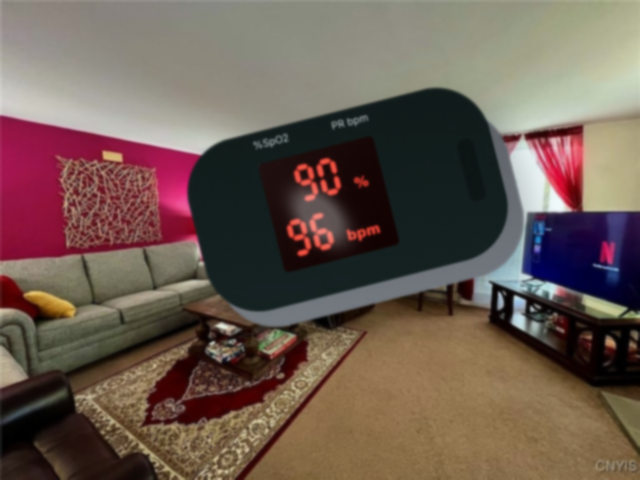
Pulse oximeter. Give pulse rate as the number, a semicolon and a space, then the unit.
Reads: 96; bpm
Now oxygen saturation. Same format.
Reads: 90; %
